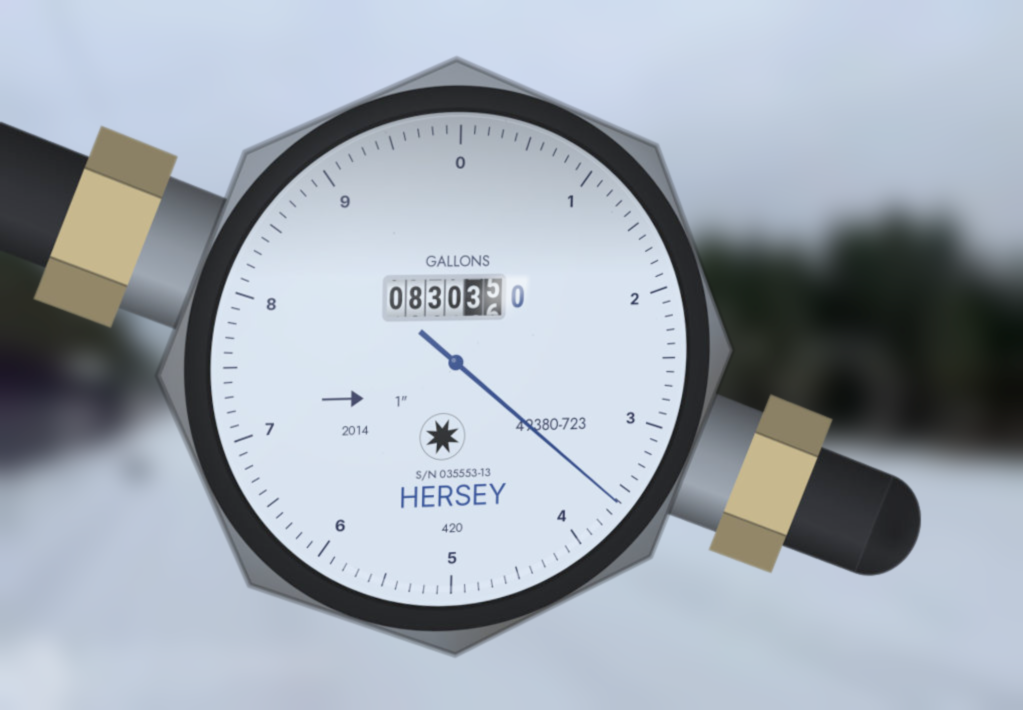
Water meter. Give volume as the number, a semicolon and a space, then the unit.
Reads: 830353.6; gal
